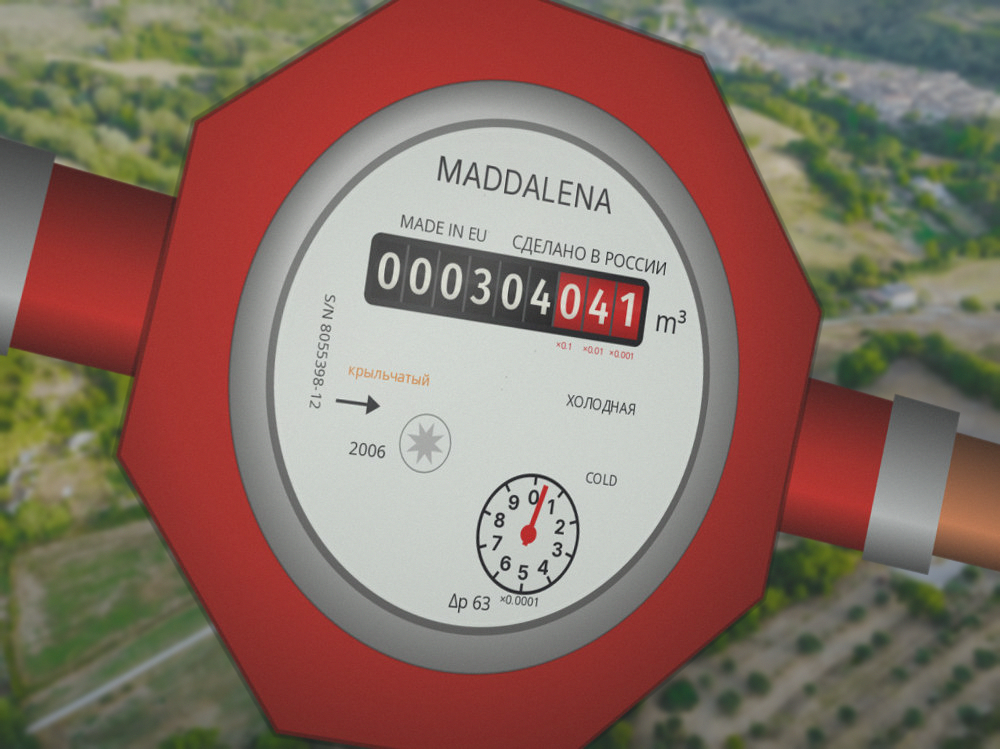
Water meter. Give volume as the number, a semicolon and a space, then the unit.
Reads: 304.0410; m³
